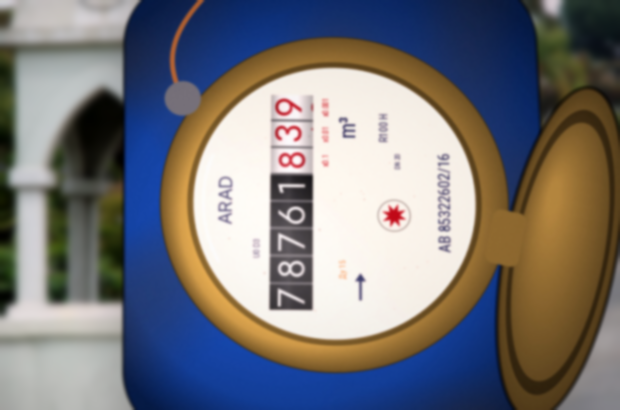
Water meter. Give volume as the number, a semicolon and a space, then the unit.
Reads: 78761.839; m³
